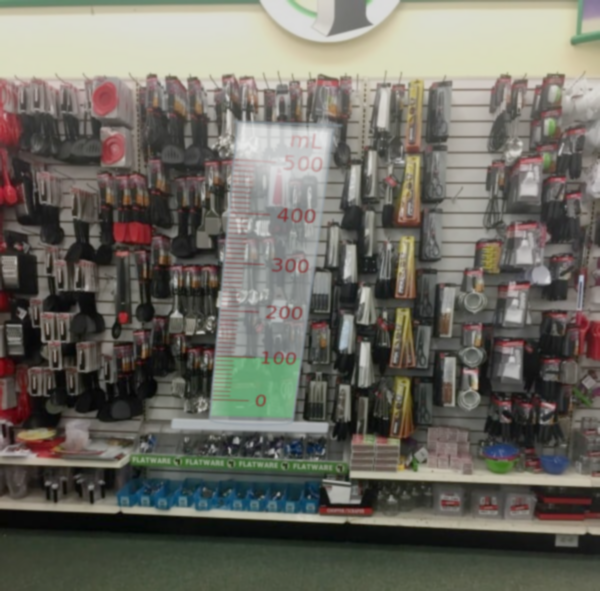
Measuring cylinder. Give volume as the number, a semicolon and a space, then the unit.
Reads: 100; mL
